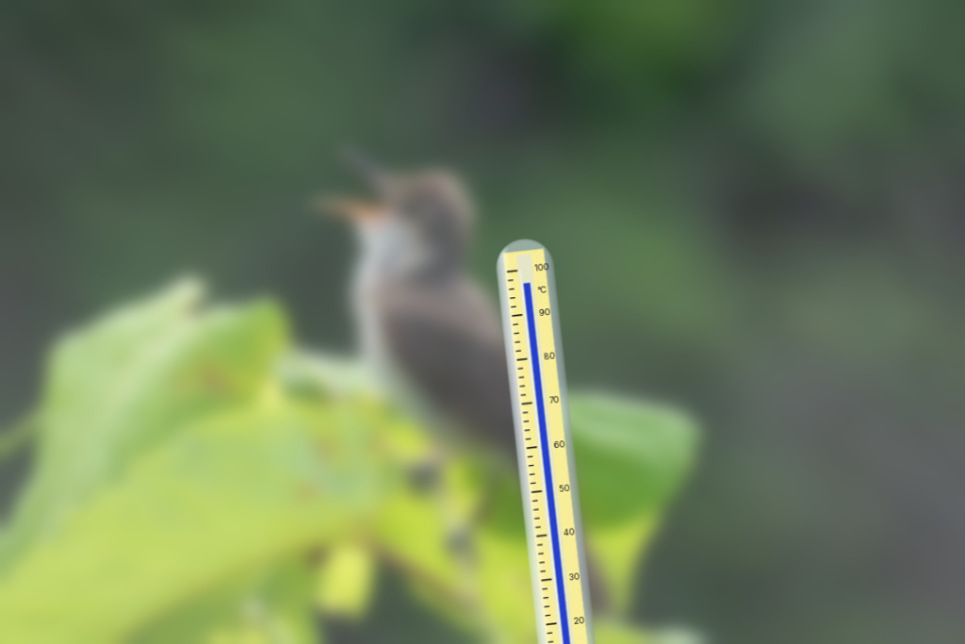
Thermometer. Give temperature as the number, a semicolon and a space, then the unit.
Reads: 97; °C
